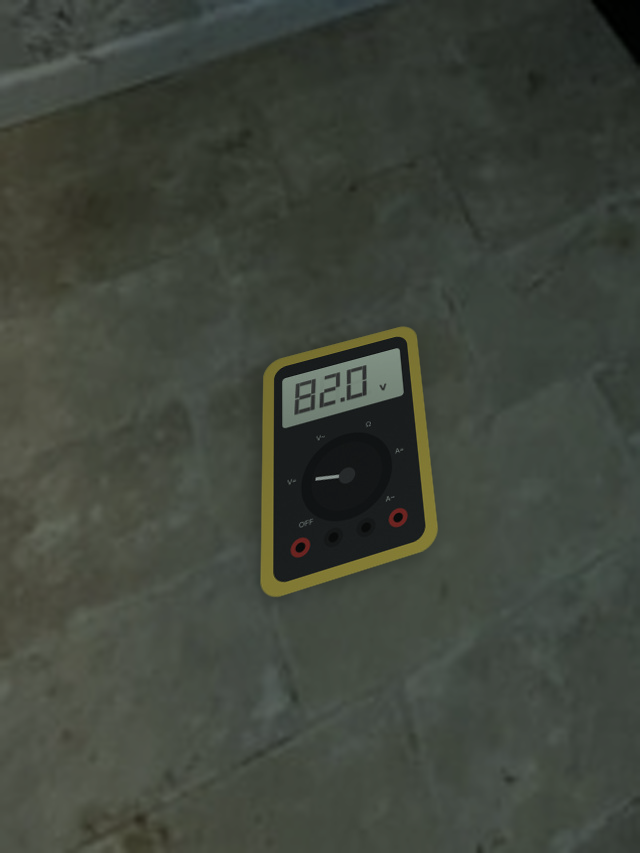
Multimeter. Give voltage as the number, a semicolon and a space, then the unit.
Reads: 82.0; V
